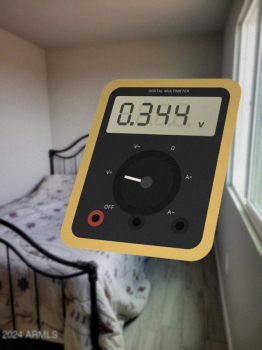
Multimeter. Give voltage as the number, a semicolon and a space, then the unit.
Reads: 0.344; V
